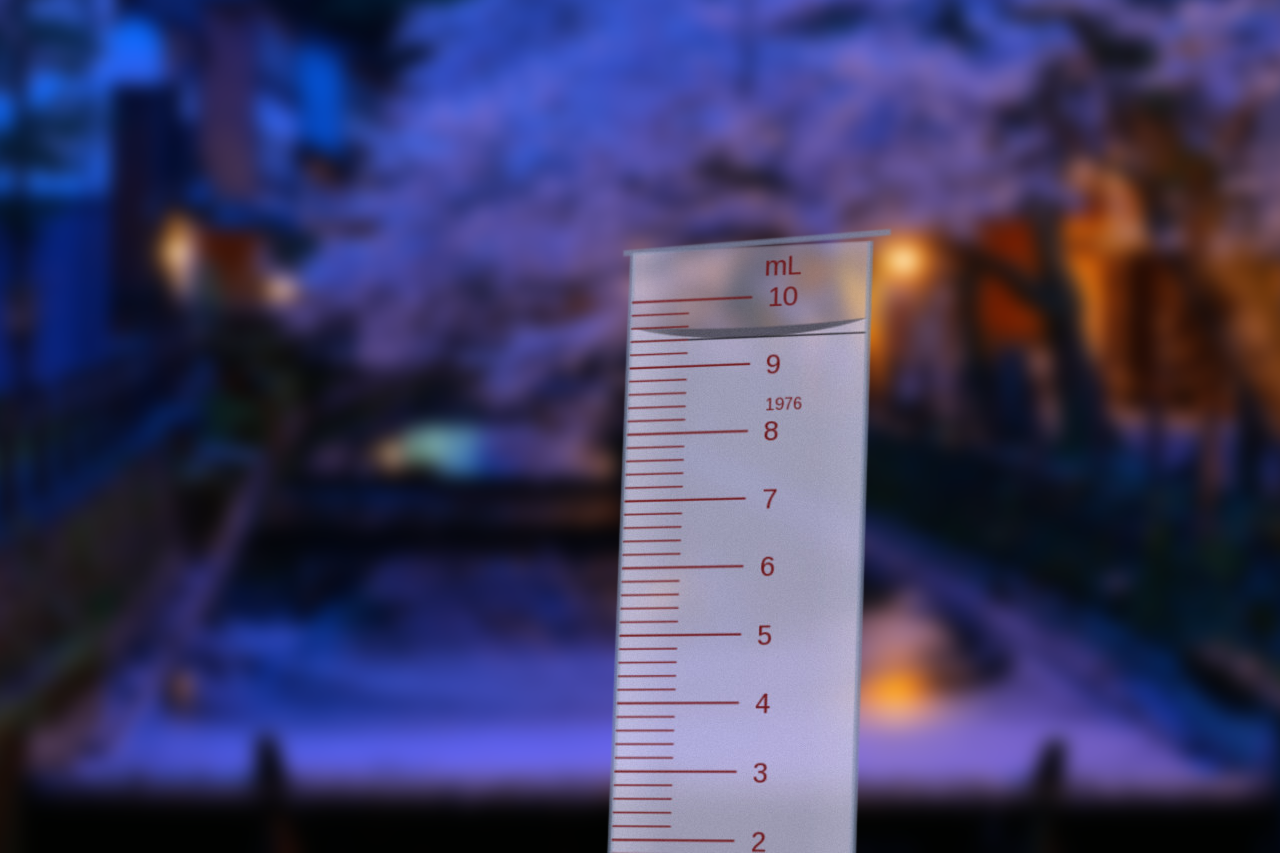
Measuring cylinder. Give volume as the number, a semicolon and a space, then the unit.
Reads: 9.4; mL
